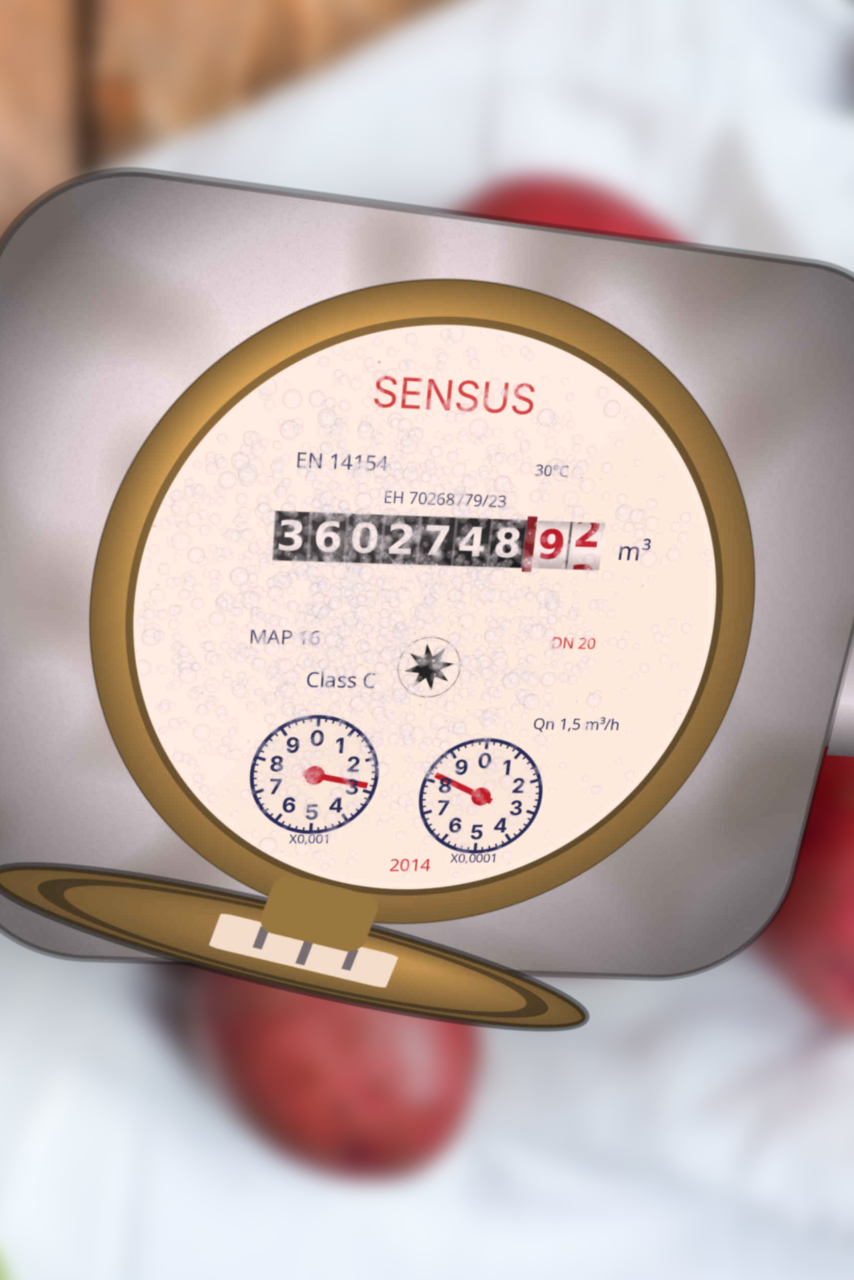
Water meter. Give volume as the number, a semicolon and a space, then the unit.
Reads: 3602748.9228; m³
